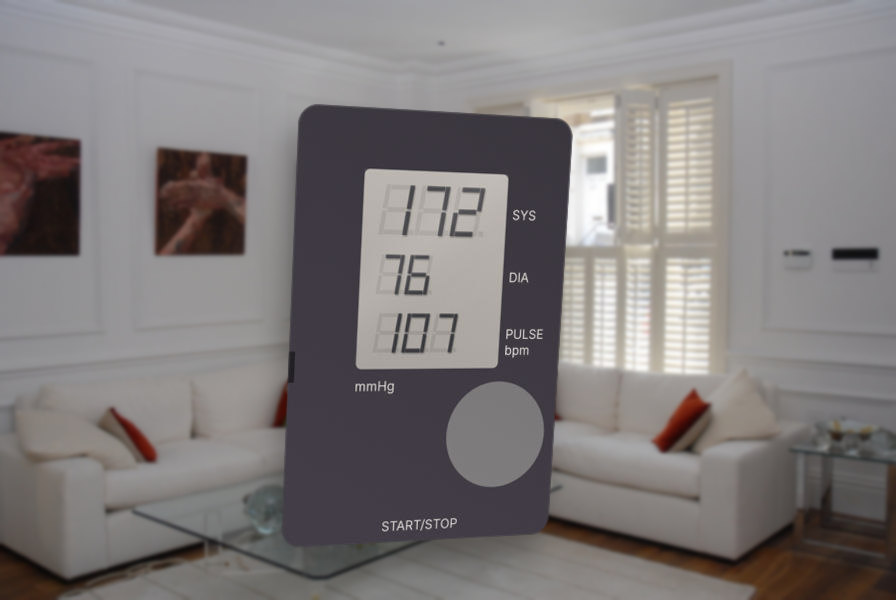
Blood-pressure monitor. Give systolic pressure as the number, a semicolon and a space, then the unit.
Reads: 172; mmHg
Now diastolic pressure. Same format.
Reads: 76; mmHg
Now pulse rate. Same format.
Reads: 107; bpm
